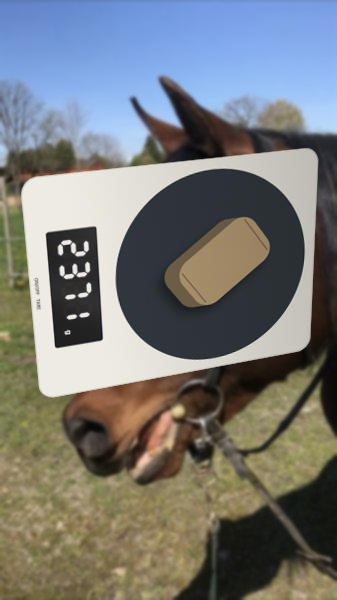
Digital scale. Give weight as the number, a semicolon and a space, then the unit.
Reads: 2371; g
